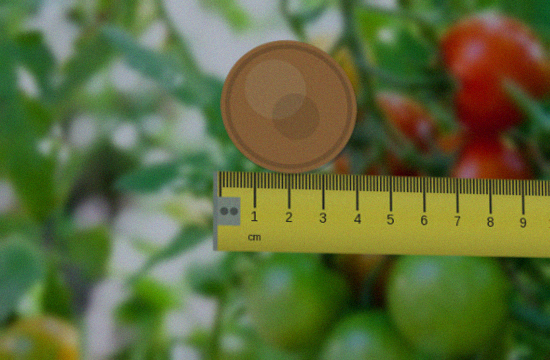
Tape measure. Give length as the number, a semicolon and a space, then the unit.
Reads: 4; cm
